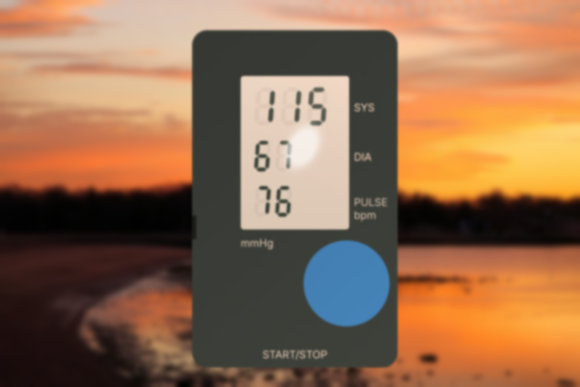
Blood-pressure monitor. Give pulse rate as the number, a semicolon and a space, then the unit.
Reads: 76; bpm
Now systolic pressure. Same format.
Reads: 115; mmHg
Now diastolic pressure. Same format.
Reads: 67; mmHg
